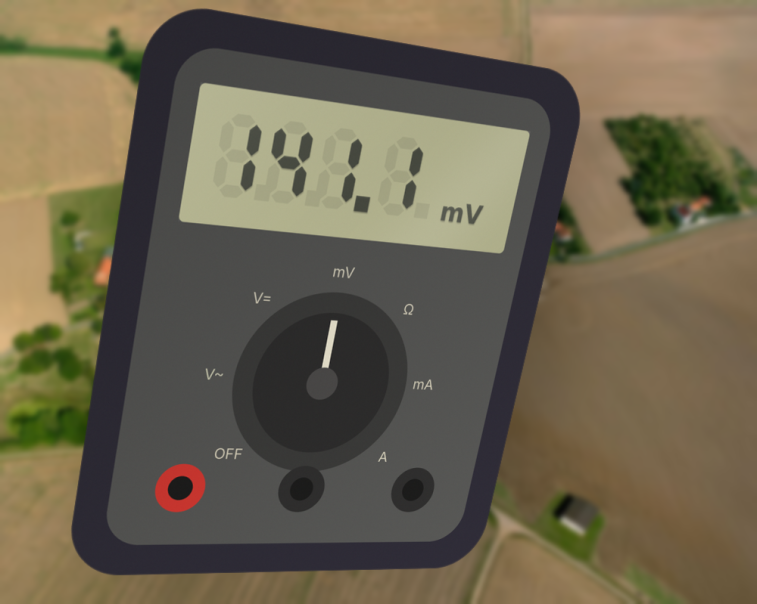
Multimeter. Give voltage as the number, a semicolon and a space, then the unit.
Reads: 141.1; mV
